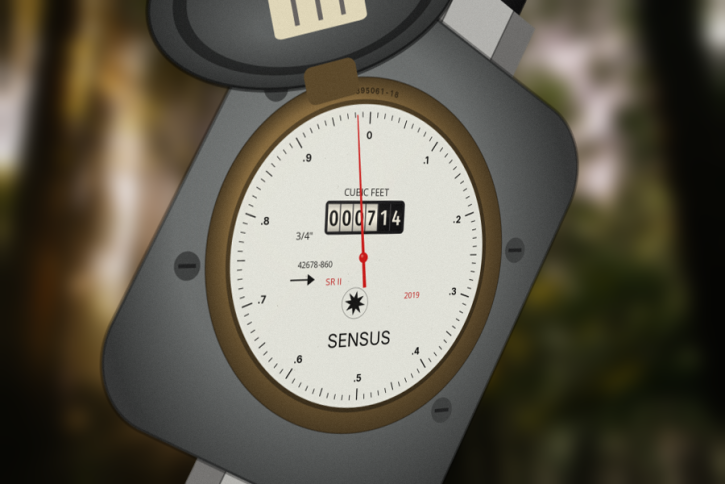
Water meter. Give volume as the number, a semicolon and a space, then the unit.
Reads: 713.98; ft³
